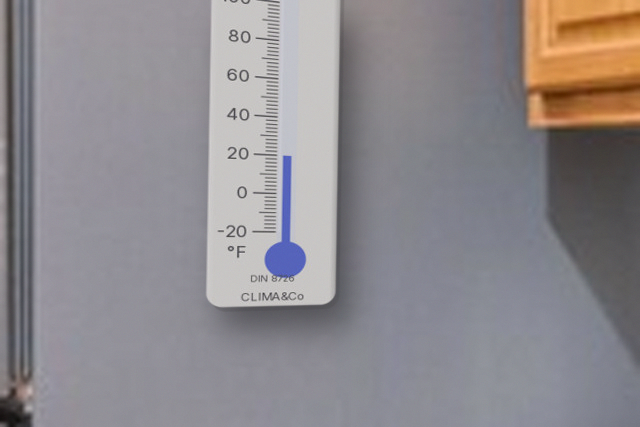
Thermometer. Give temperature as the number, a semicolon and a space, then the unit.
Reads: 20; °F
